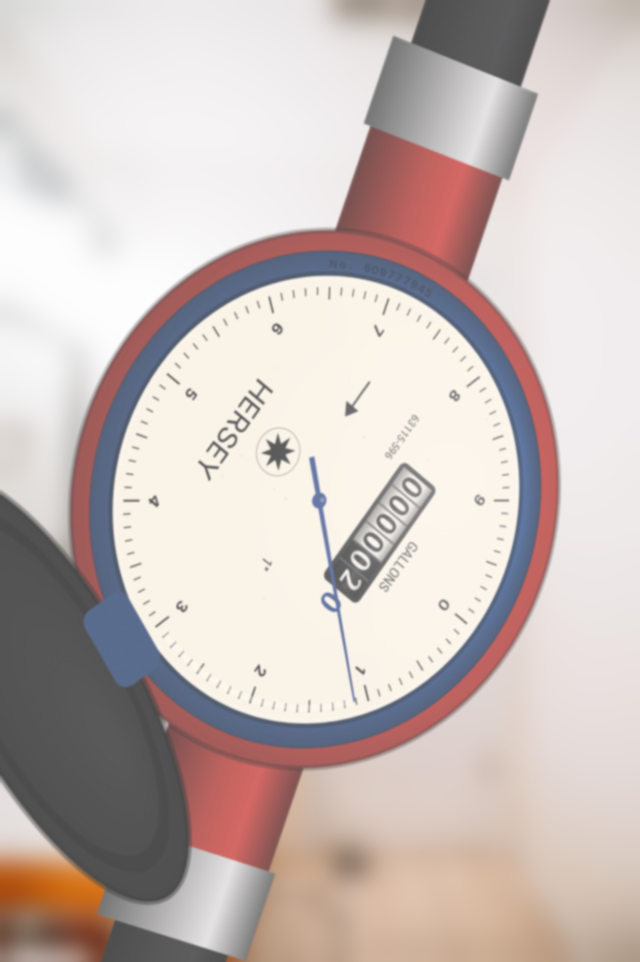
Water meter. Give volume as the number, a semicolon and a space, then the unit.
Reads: 21.1; gal
